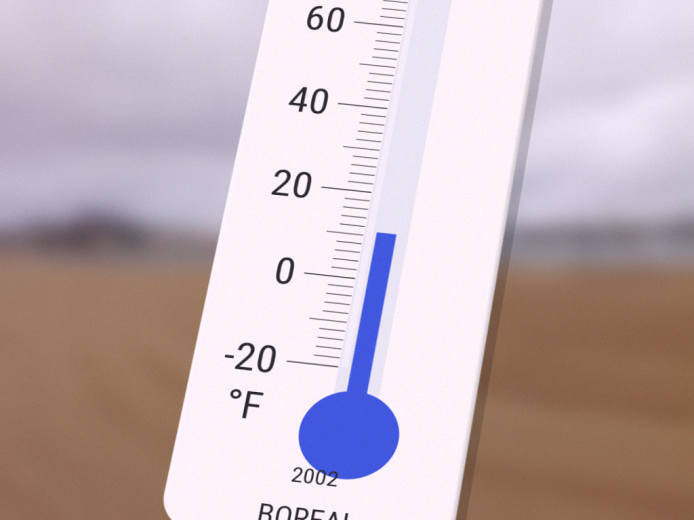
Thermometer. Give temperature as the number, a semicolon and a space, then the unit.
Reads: 11; °F
